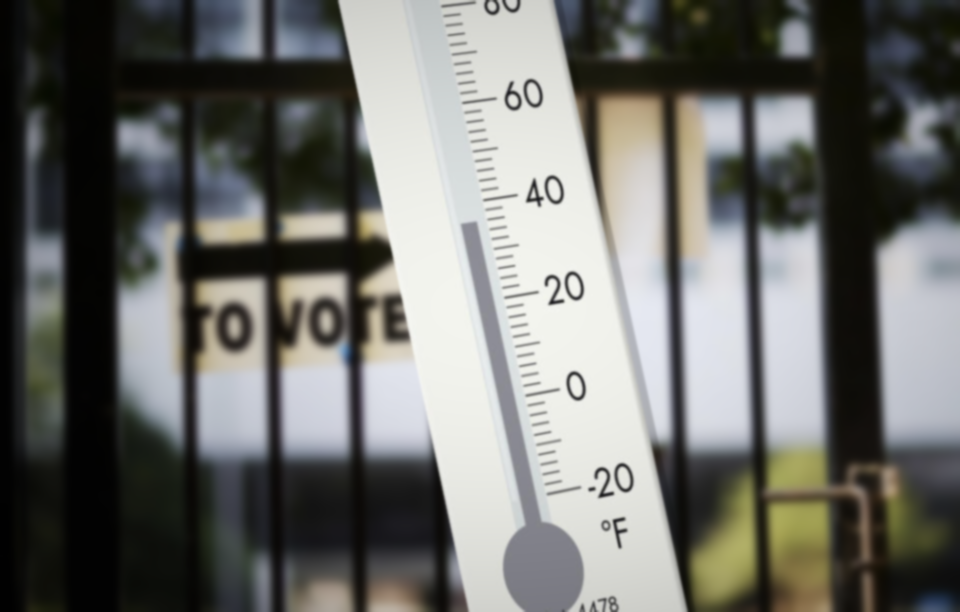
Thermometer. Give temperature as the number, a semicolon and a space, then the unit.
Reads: 36; °F
